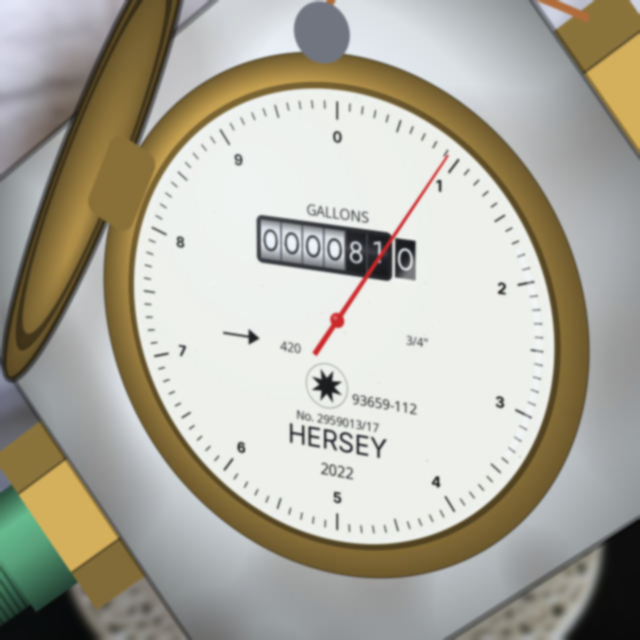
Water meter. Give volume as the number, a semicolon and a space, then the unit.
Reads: 810.9; gal
